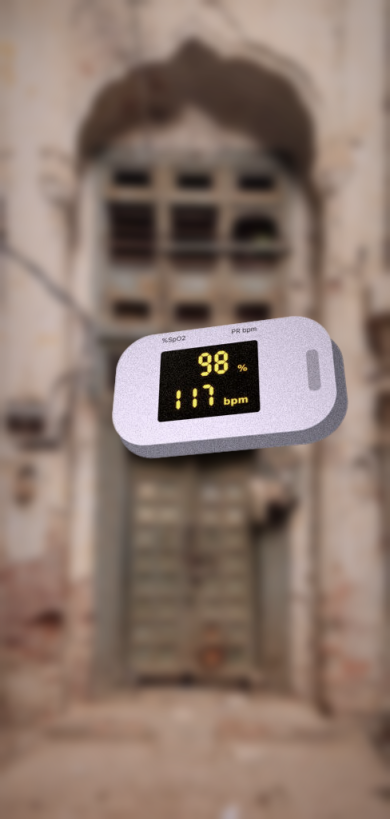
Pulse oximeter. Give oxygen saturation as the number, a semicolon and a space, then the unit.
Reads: 98; %
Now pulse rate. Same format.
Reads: 117; bpm
